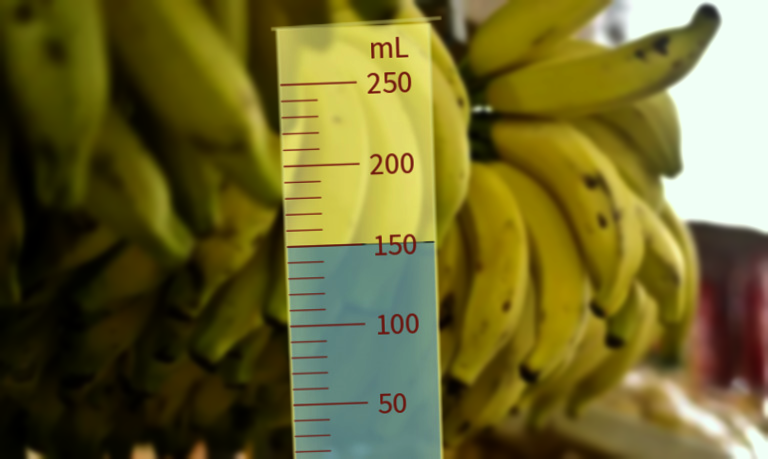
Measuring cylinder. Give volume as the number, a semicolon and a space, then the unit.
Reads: 150; mL
